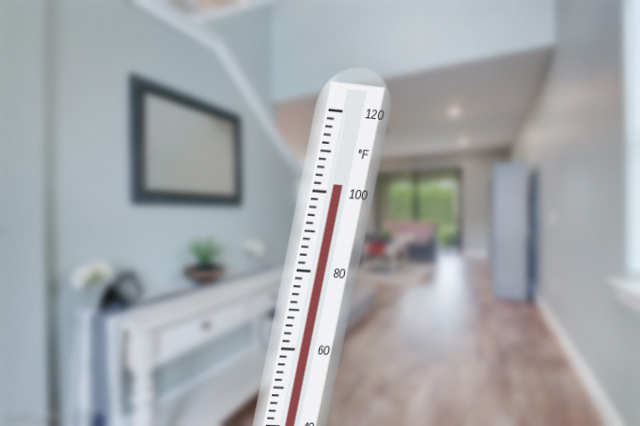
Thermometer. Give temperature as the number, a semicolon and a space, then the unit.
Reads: 102; °F
